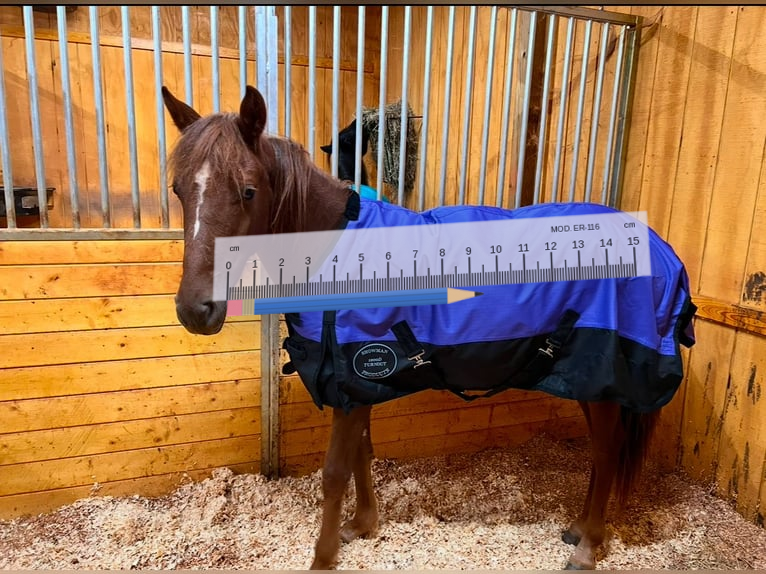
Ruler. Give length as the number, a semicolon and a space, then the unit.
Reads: 9.5; cm
